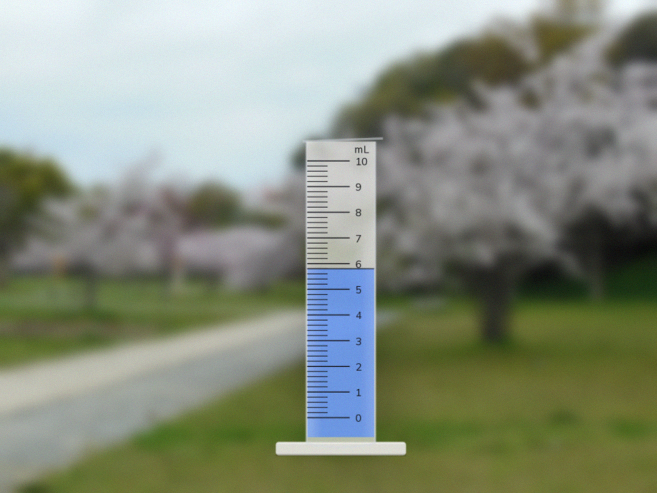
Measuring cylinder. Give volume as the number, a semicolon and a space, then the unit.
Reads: 5.8; mL
